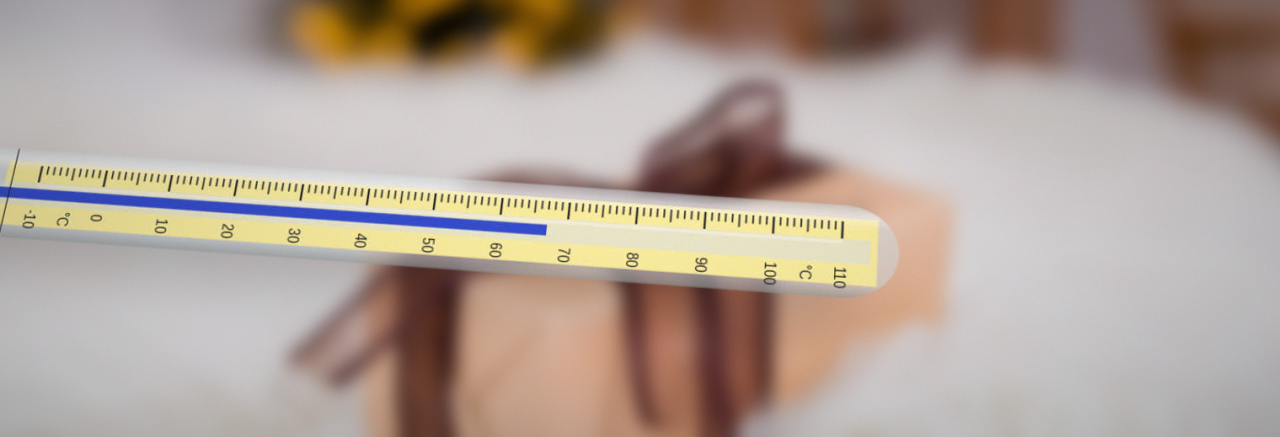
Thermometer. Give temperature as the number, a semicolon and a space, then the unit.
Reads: 67; °C
